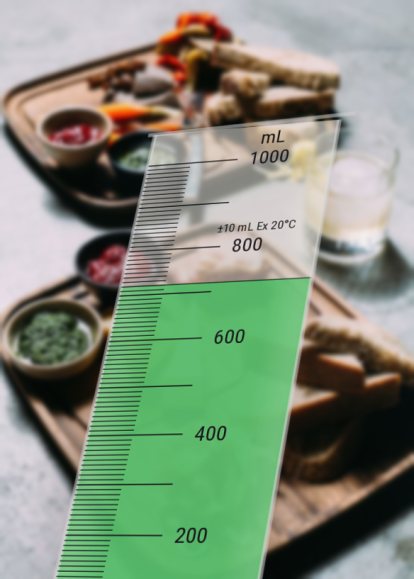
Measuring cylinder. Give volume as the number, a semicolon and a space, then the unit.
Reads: 720; mL
